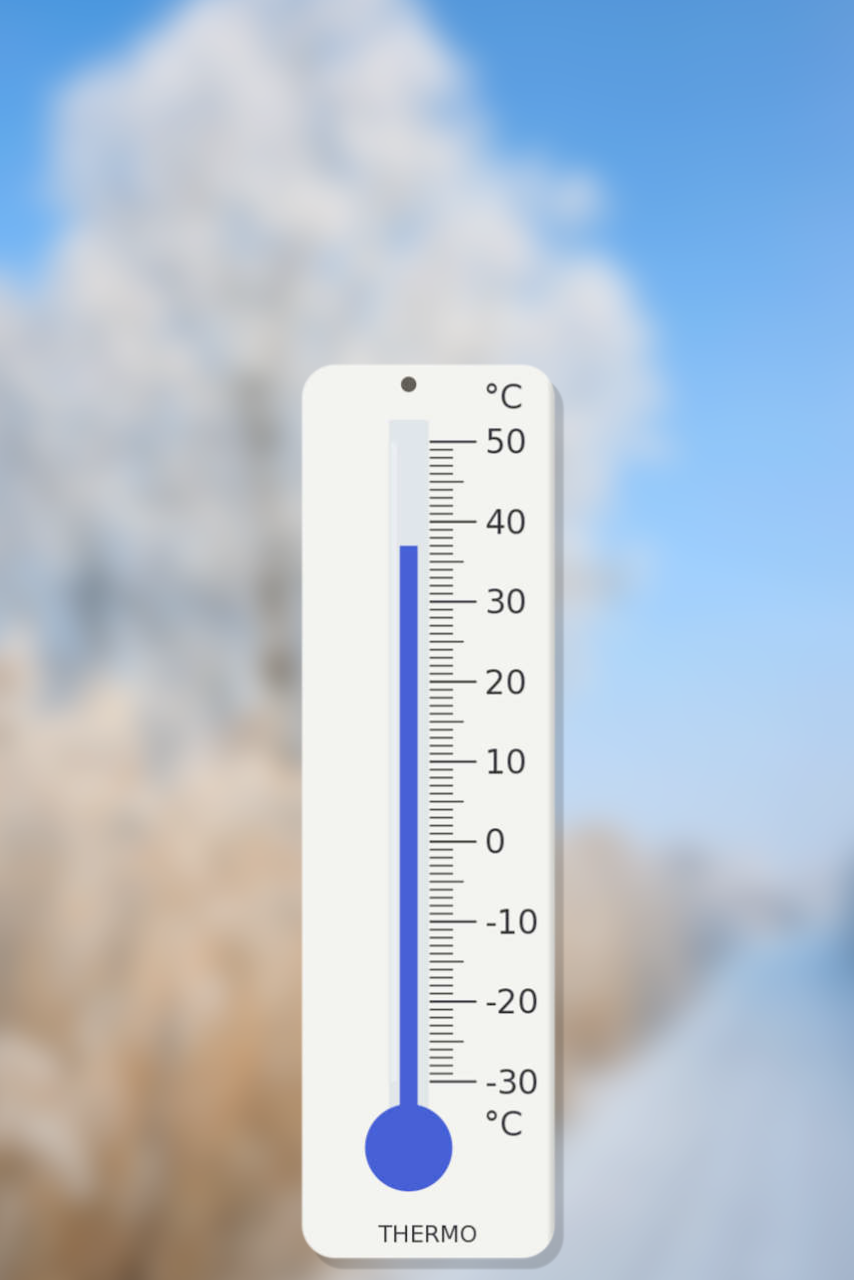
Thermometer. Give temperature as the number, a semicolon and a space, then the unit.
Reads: 37; °C
